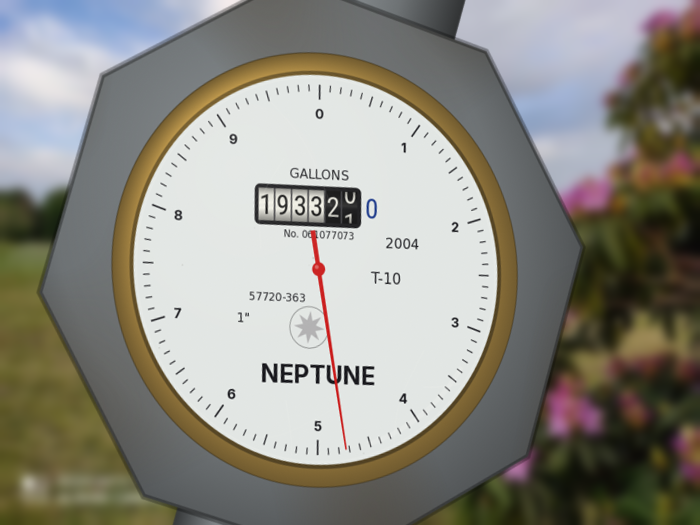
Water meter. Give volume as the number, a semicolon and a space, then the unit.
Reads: 1933204.7; gal
